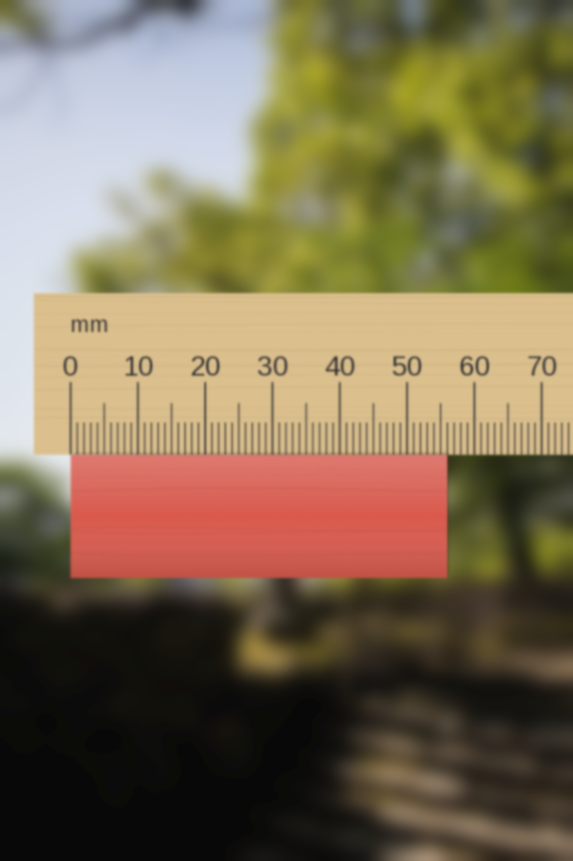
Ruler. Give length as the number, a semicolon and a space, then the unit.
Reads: 56; mm
